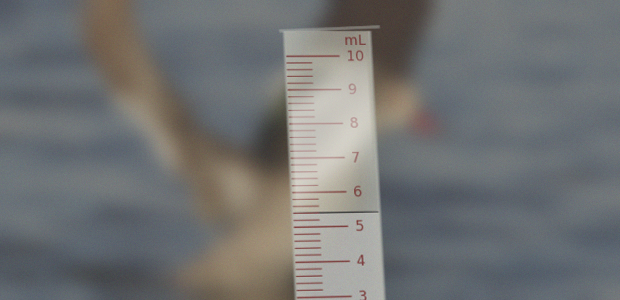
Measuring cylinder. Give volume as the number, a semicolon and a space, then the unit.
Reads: 5.4; mL
